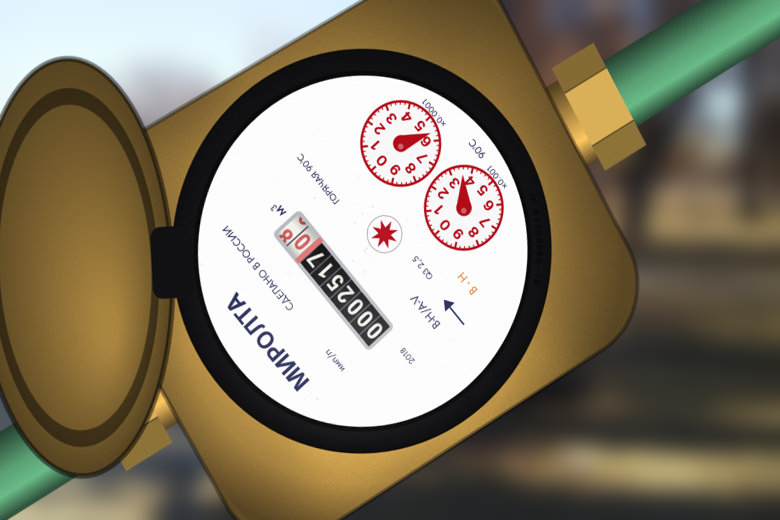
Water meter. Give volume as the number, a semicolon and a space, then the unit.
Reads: 2517.0835; m³
